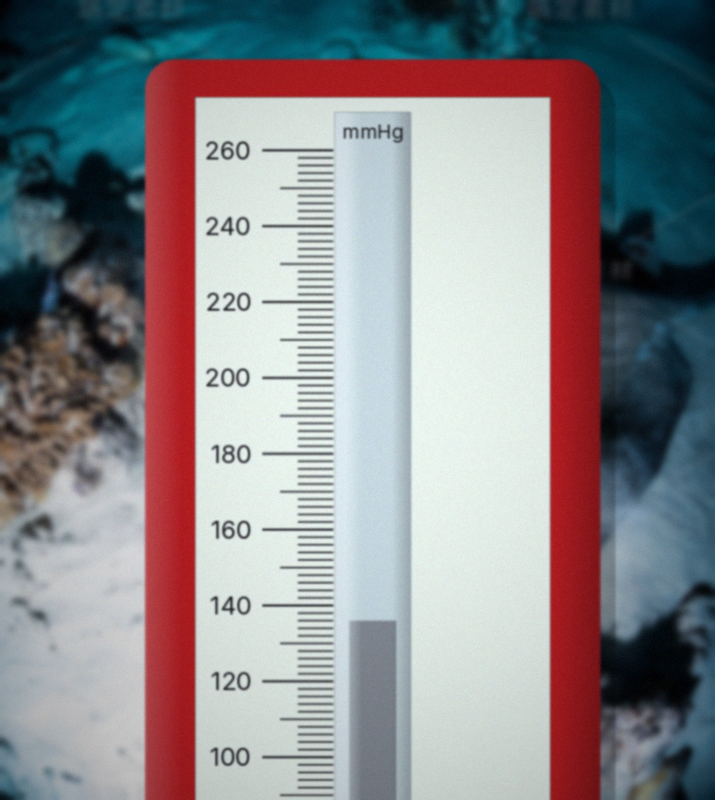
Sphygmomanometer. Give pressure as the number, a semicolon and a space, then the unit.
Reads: 136; mmHg
